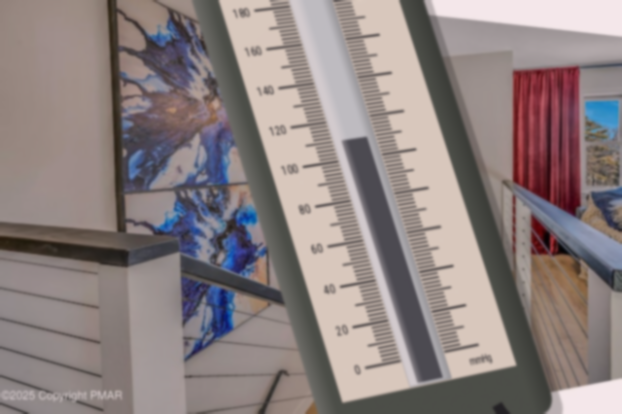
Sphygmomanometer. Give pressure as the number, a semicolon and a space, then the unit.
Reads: 110; mmHg
